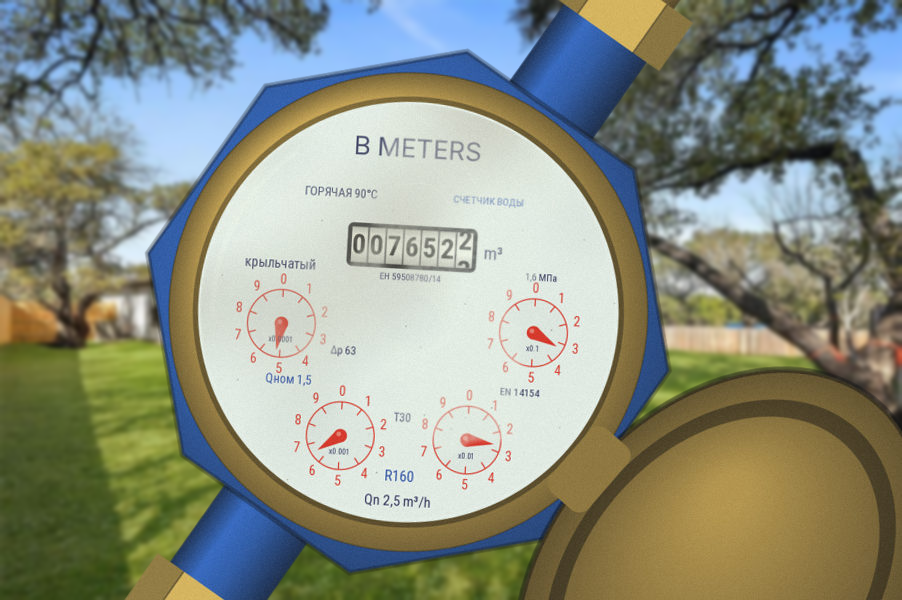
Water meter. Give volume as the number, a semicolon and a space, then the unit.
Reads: 76522.3265; m³
